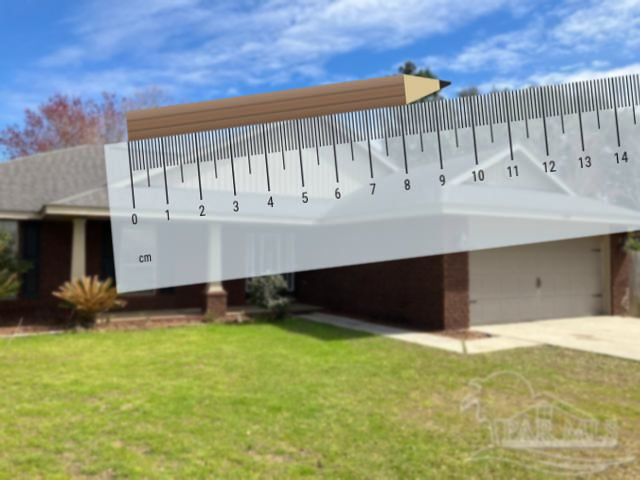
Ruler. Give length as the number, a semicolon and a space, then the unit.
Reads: 9.5; cm
